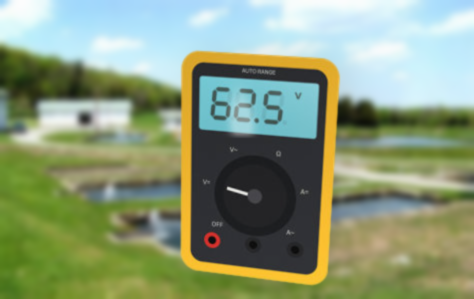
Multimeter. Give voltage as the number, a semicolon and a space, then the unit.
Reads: 62.5; V
